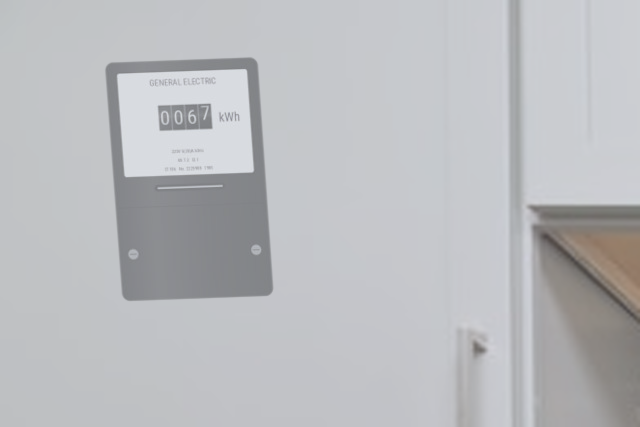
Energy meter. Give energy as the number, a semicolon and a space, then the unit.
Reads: 67; kWh
